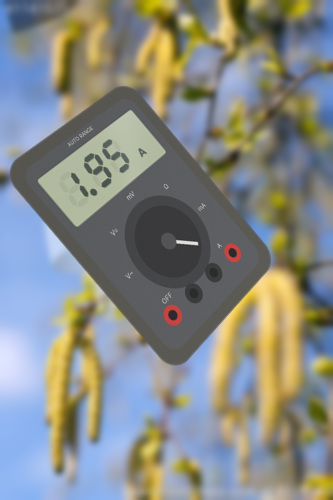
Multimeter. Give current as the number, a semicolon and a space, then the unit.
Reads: 1.95; A
